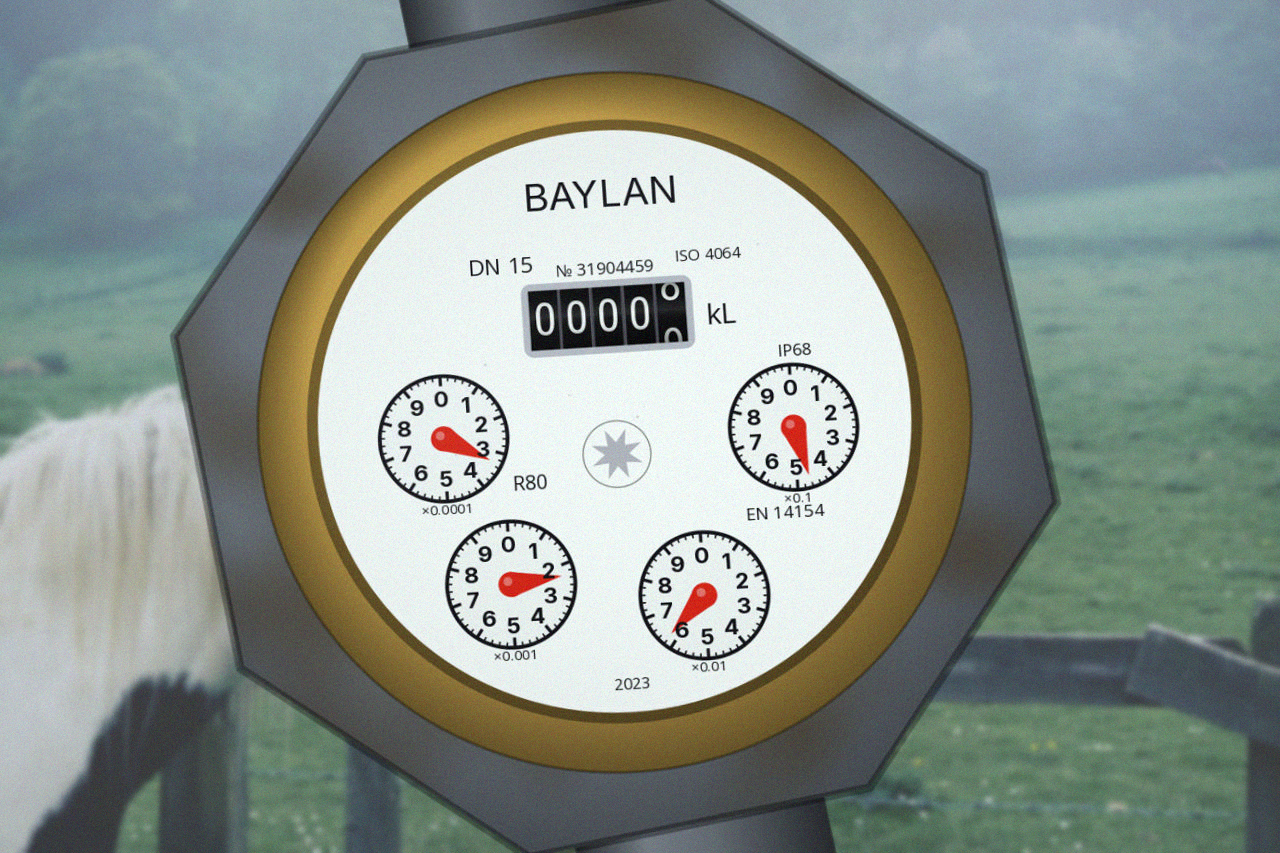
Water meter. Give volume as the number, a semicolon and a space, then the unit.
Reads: 8.4623; kL
